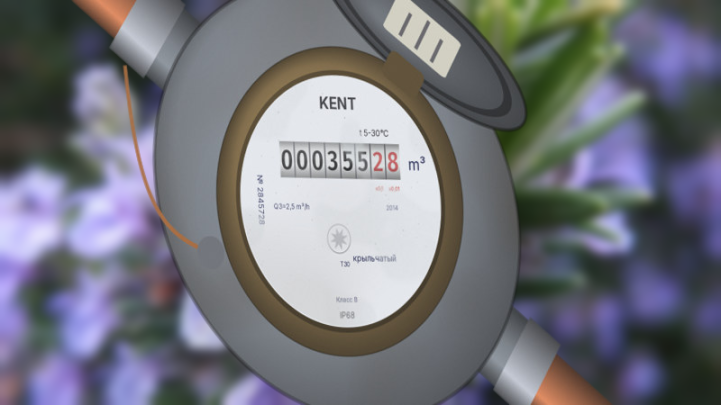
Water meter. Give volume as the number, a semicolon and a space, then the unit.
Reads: 355.28; m³
